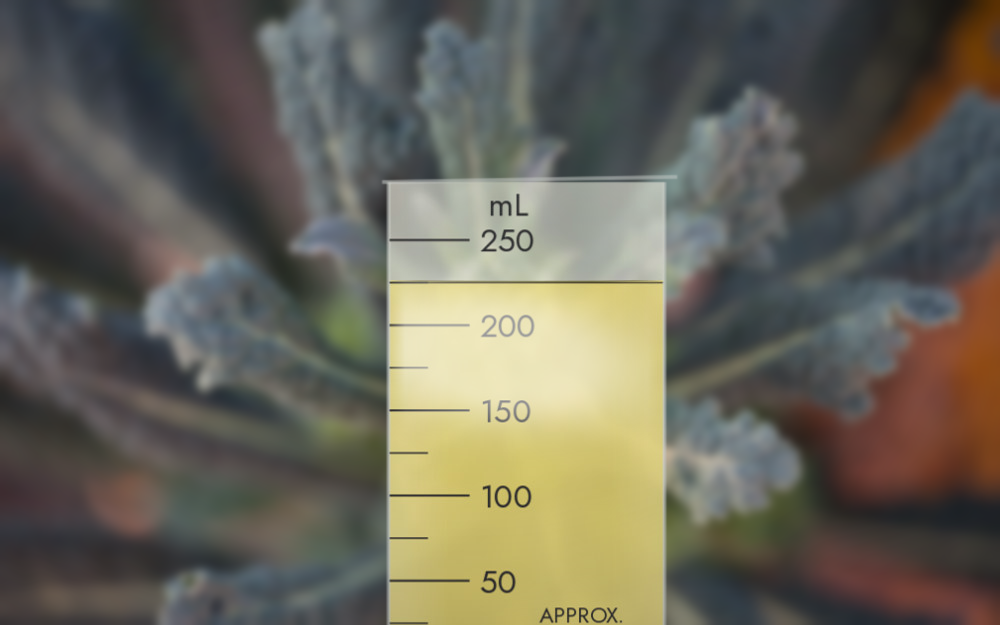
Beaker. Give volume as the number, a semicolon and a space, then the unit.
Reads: 225; mL
